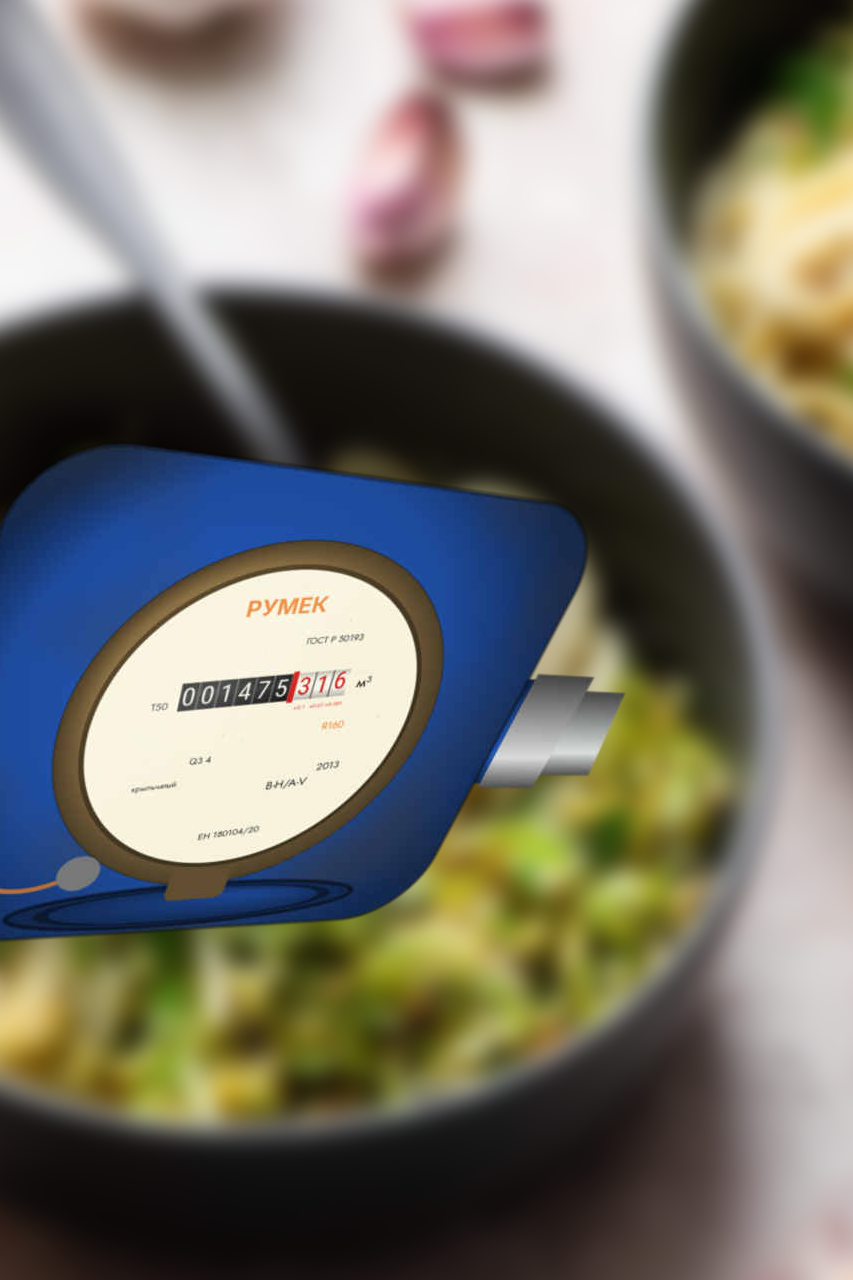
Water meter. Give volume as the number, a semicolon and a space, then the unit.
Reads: 1475.316; m³
